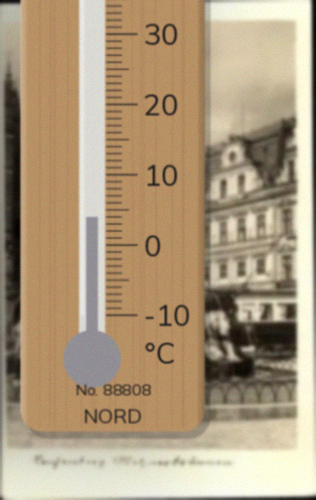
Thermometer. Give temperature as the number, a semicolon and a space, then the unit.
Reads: 4; °C
